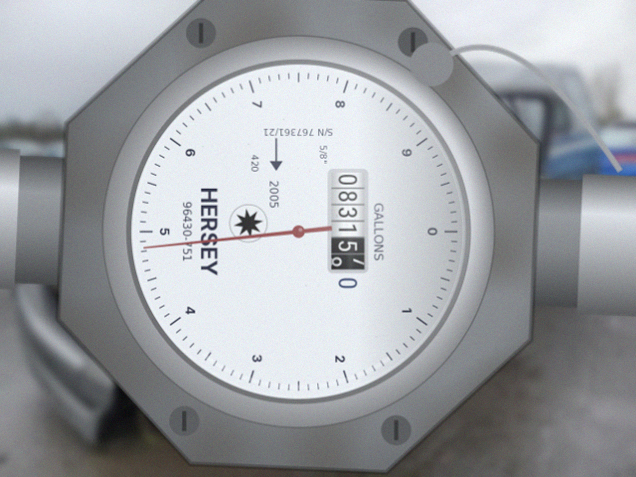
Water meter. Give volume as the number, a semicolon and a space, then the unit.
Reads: 831574.8; gal
